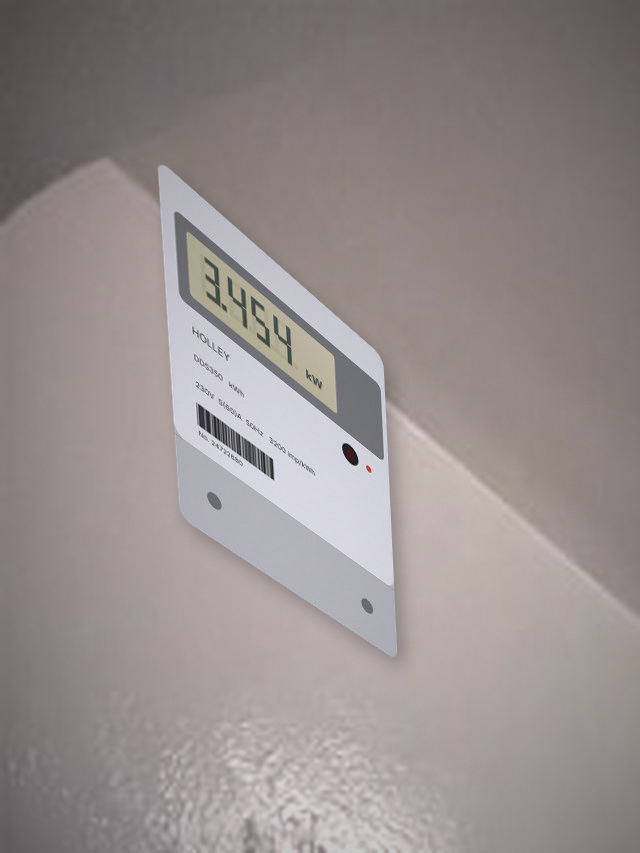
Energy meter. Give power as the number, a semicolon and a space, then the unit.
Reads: 3.454; kW
